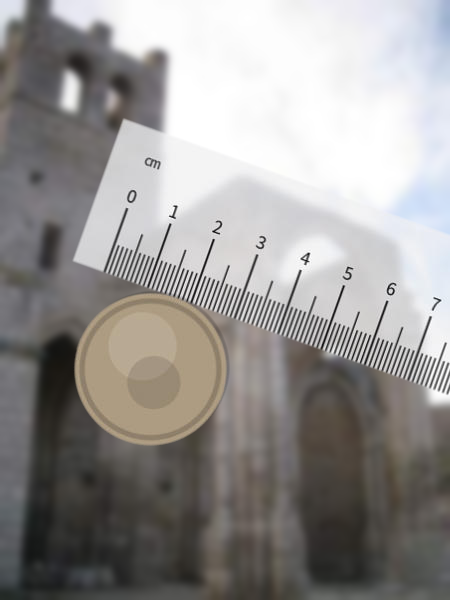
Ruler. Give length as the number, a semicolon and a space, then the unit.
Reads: 3.3; cm
